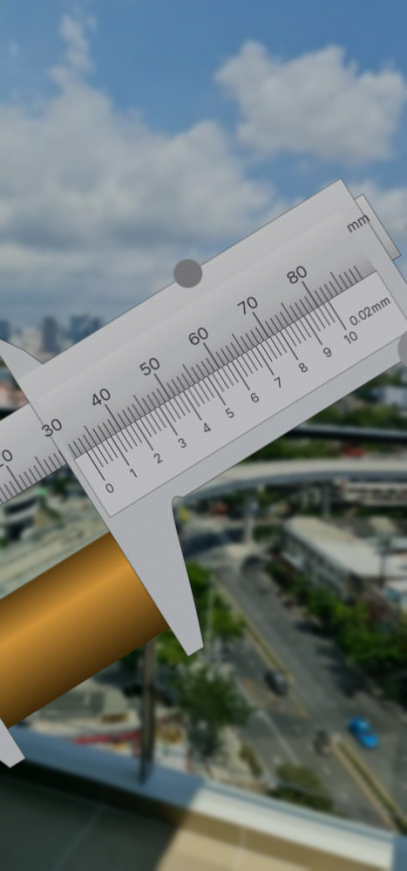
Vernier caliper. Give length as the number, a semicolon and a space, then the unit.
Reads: 33.0; mm
